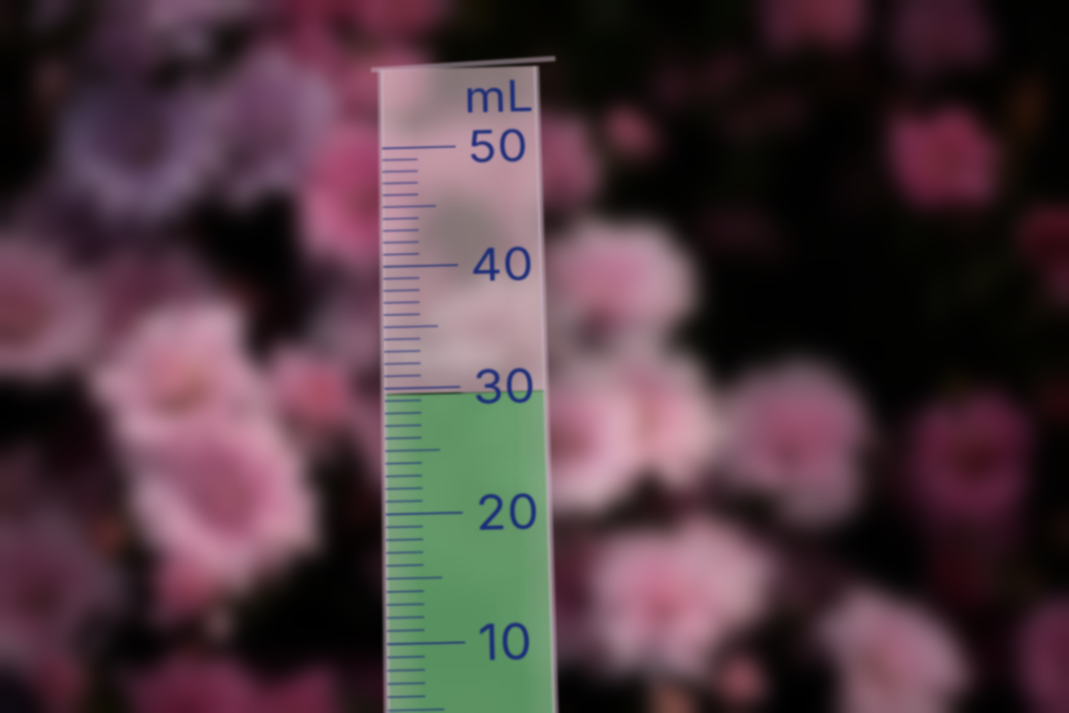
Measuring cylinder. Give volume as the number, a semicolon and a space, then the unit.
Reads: 29.5; mL
